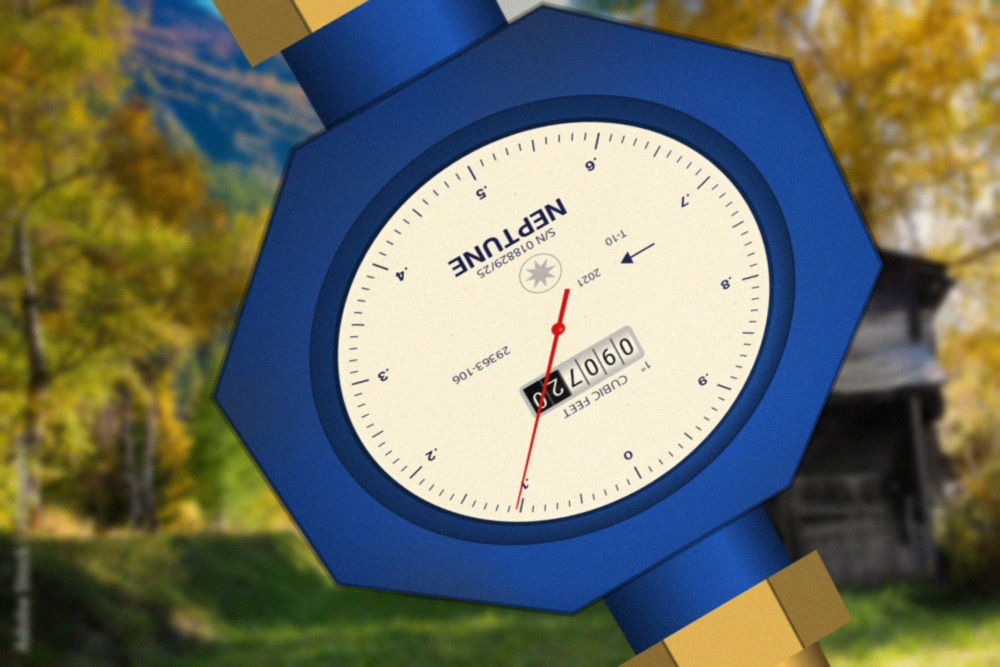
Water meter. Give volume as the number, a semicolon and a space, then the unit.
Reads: 90720.10; ft³
